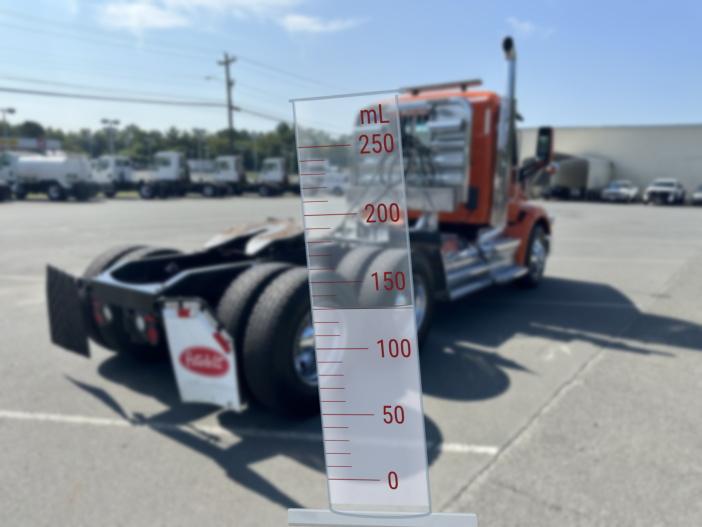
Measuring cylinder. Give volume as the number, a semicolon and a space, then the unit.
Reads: 130; mL
